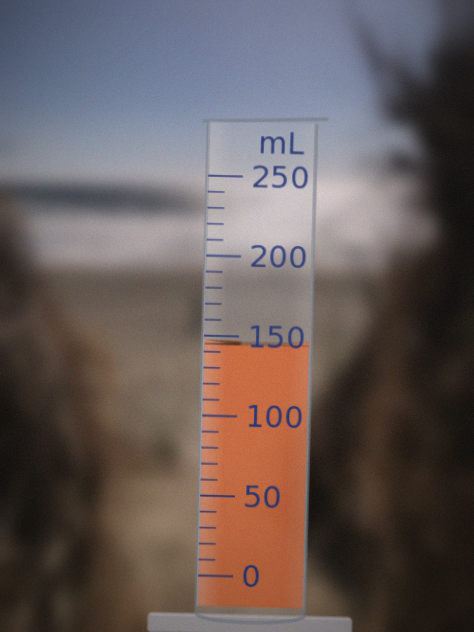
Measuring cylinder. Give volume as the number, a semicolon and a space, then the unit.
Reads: 145; mL
